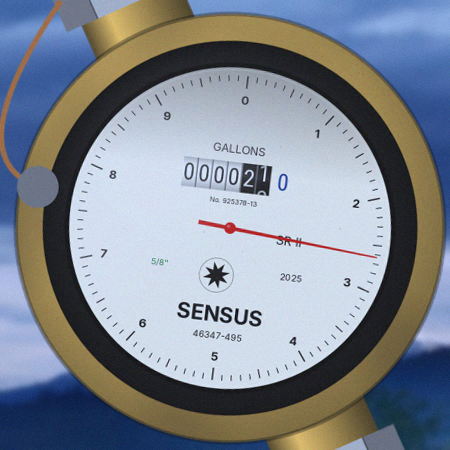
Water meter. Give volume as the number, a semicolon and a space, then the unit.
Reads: 212.6; gal
